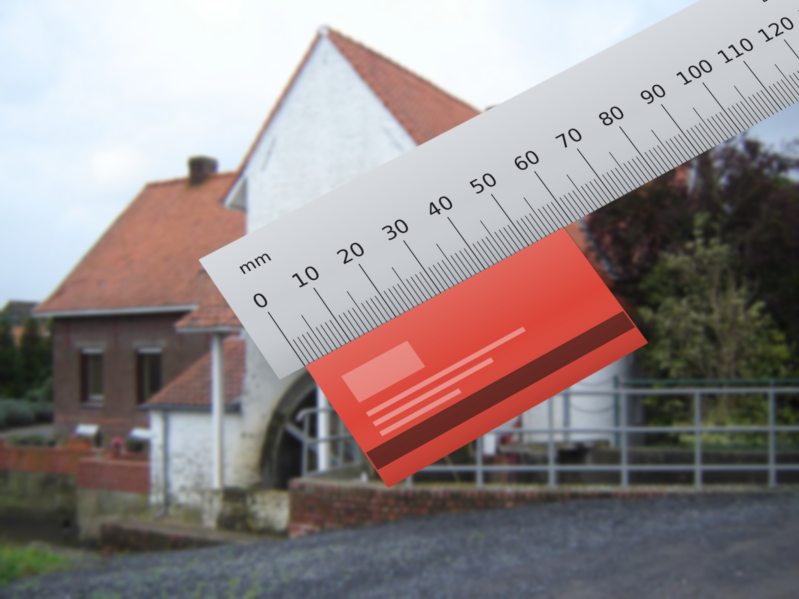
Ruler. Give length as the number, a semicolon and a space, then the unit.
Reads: 58; mm
